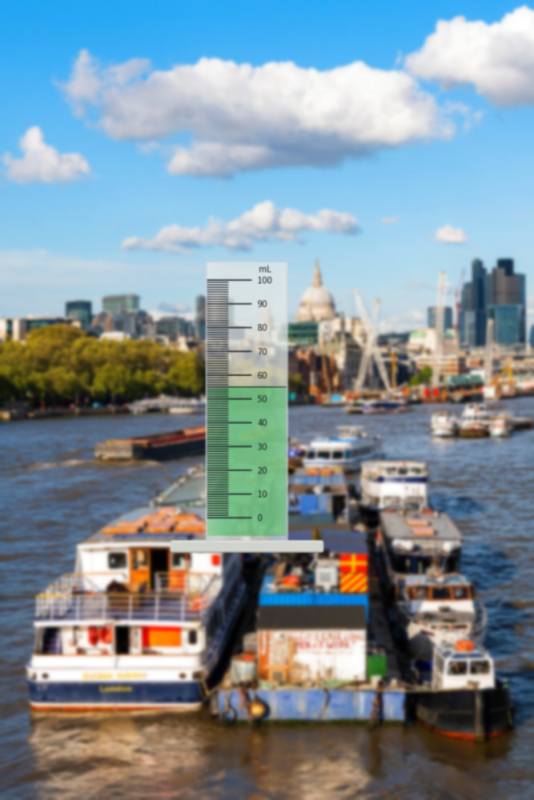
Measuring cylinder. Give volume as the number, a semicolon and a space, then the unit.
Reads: 55; mL
